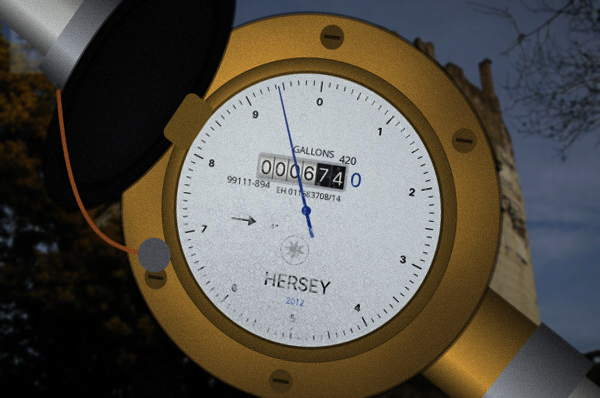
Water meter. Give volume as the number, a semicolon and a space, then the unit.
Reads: 6739.4; gal
